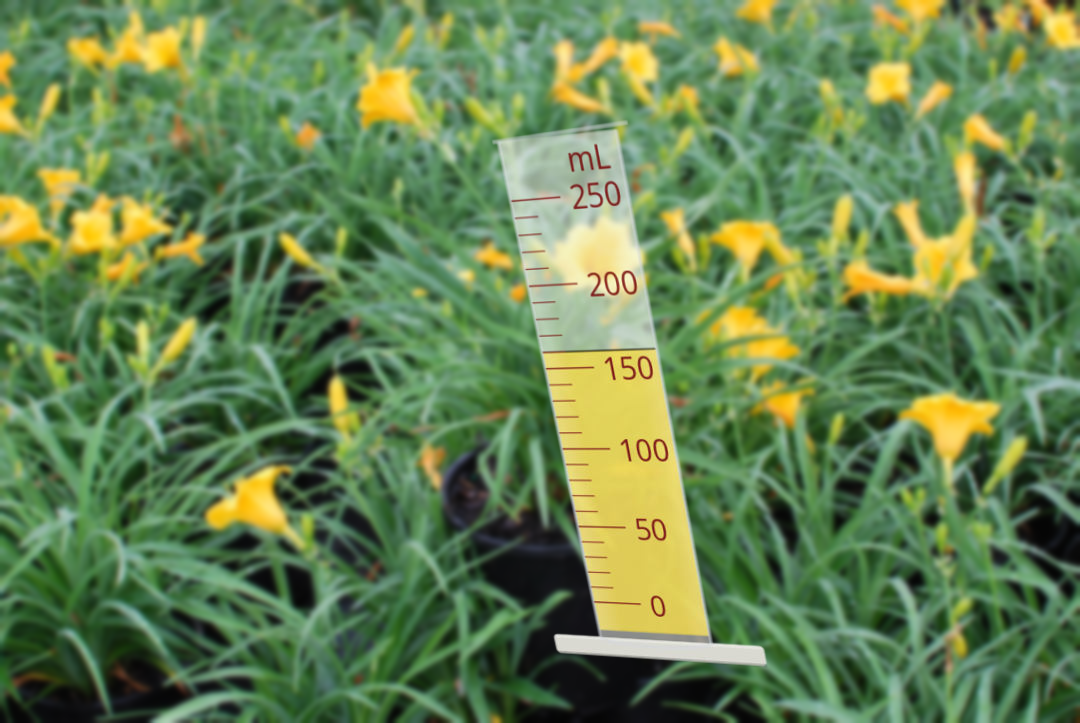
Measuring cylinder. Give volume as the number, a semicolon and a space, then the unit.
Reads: 160; mL
